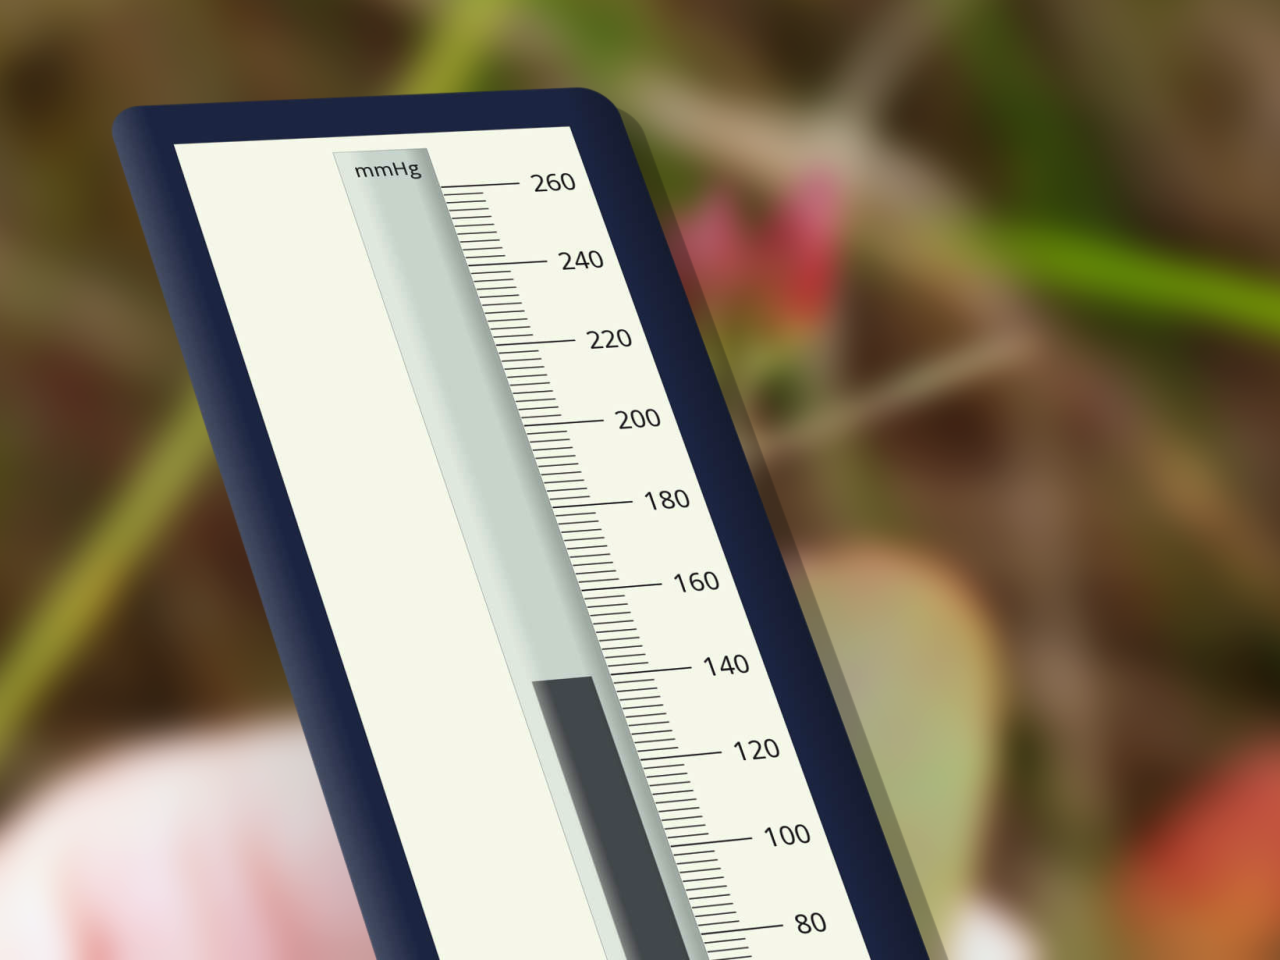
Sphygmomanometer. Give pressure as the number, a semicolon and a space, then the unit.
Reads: 140; mmHg
